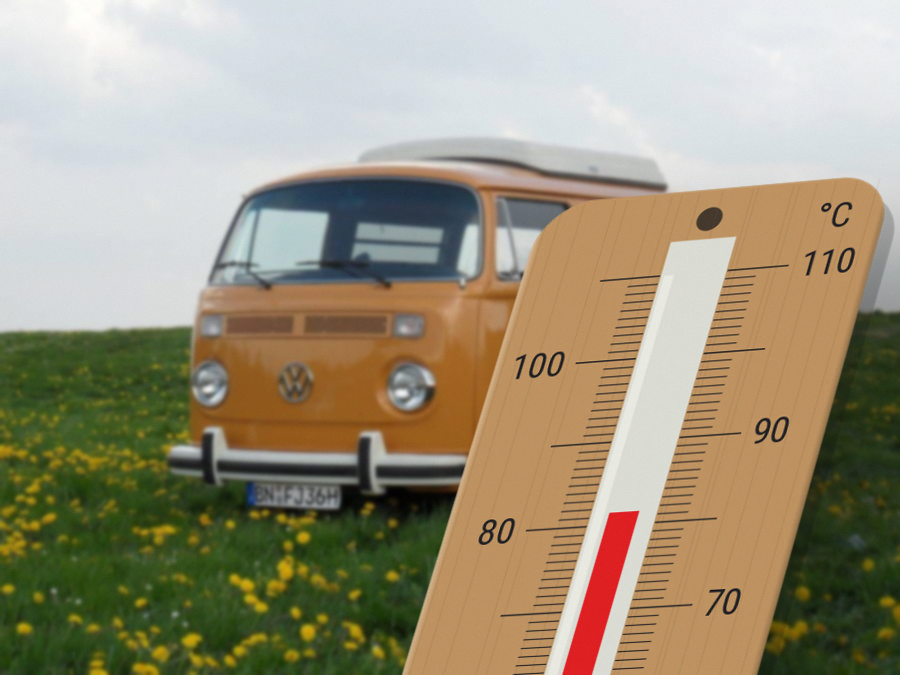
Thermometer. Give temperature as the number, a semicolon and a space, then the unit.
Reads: 81.5; °C
